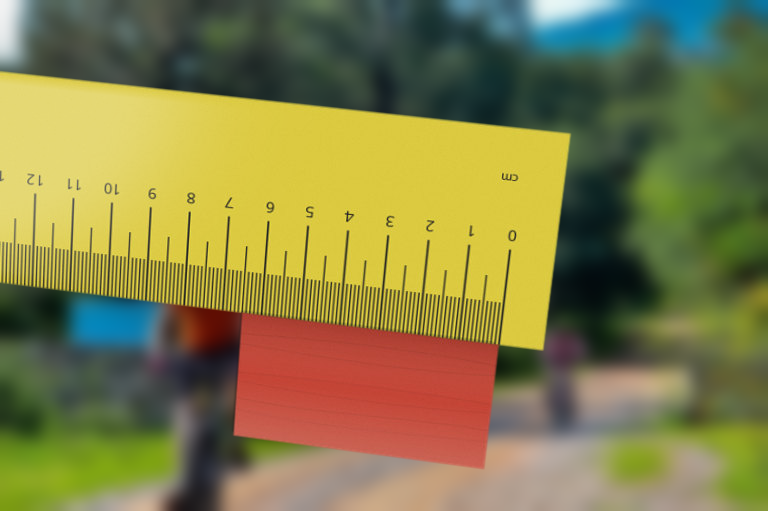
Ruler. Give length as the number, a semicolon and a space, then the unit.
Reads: 6.5; cm
